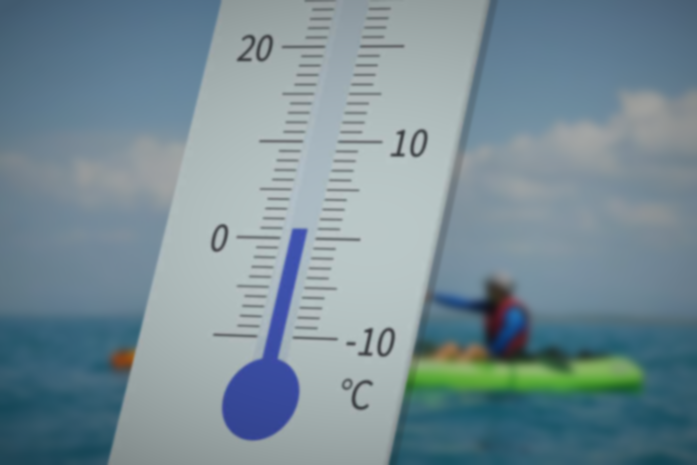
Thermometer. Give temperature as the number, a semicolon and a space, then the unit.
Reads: 1; °C
